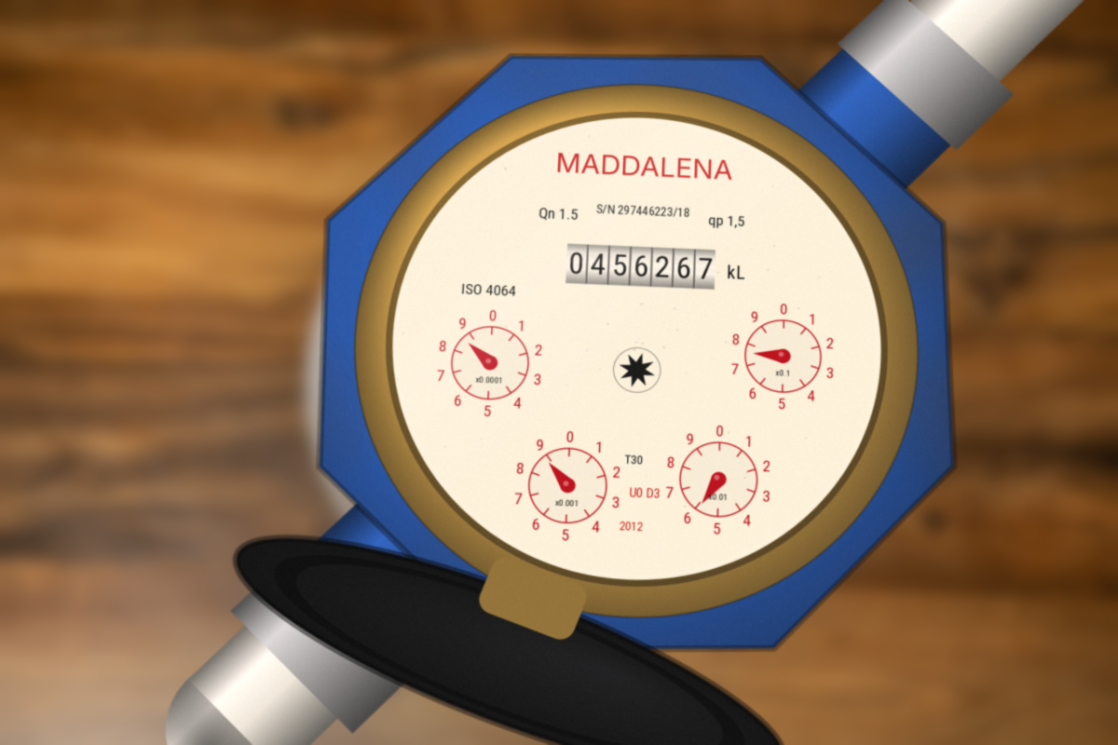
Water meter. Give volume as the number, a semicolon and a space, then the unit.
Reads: 456267.7588; kL
